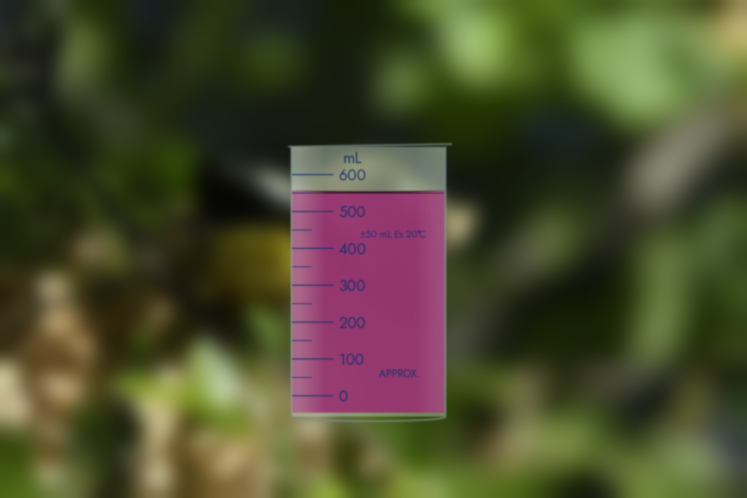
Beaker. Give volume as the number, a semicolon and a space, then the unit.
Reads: 550; mL
